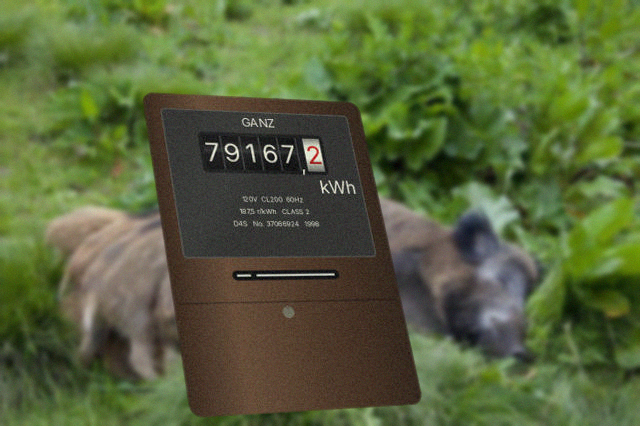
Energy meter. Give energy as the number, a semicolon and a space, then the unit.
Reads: 79167.2; kWh
